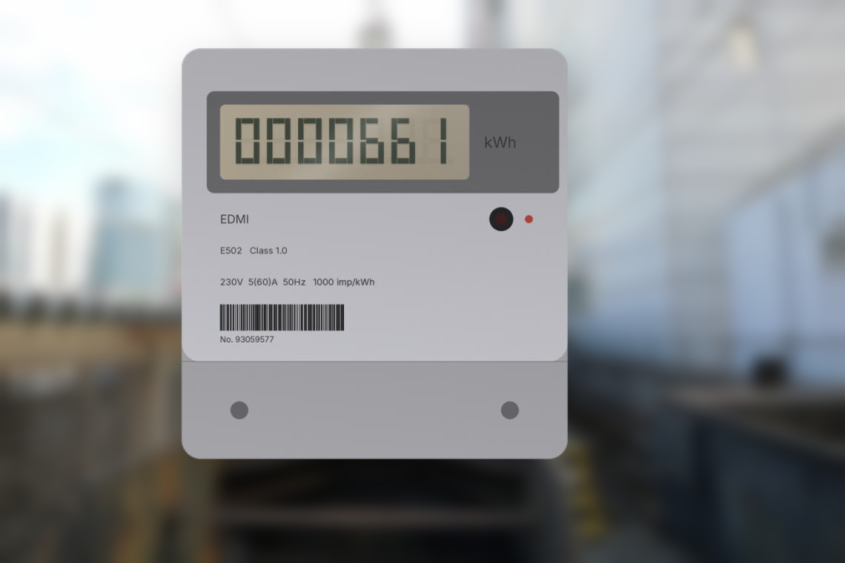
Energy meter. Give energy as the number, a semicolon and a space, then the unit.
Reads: 661; kWh
